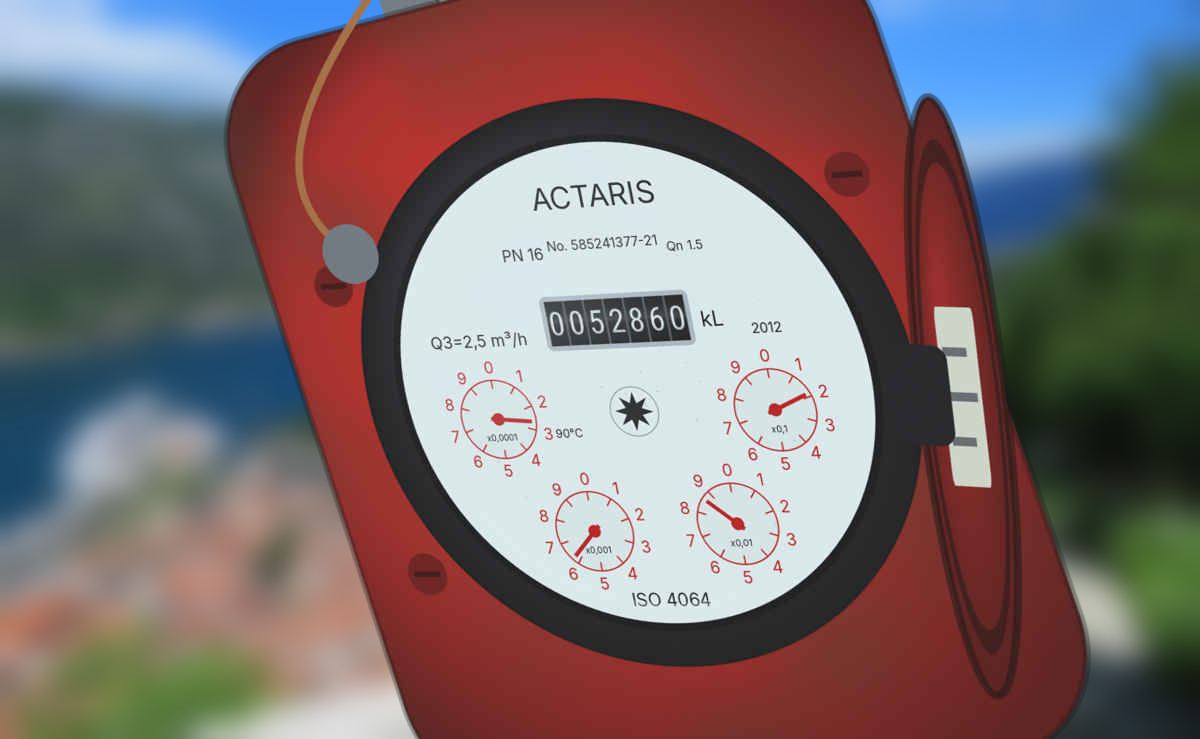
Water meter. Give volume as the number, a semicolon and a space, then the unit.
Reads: 52860.1862; kL
